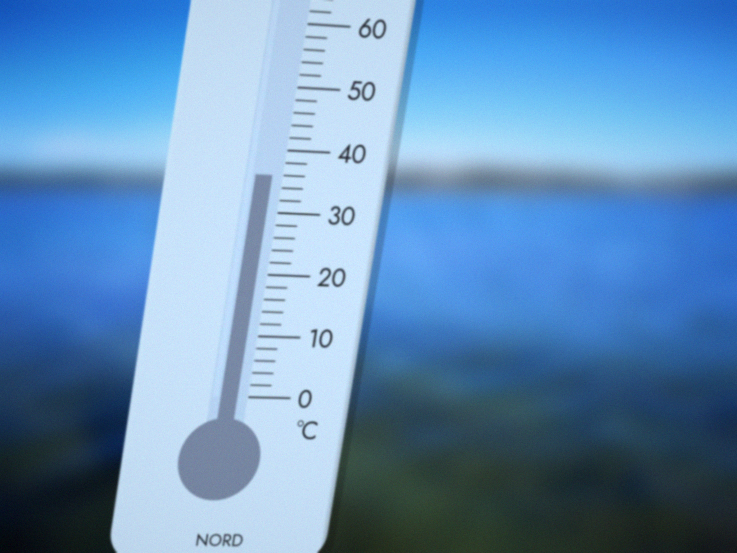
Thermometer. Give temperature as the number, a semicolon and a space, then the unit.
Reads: 36; °C
